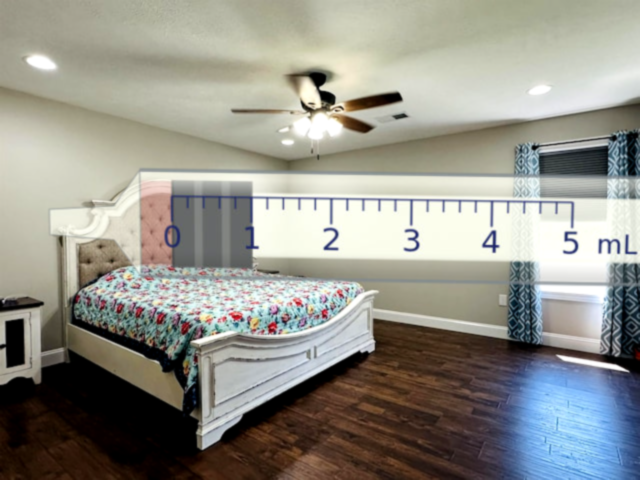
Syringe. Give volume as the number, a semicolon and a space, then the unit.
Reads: 0; mL
